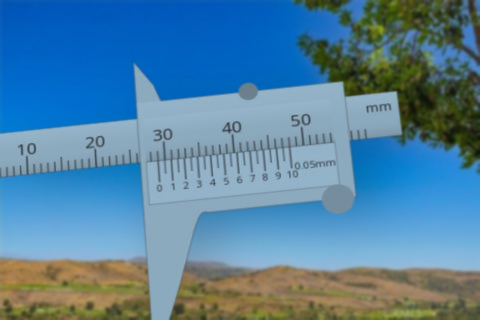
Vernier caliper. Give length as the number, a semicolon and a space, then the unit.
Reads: 29.0; mm
